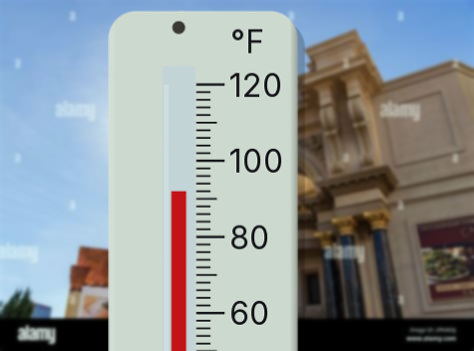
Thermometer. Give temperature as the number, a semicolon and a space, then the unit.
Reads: 92; °F
